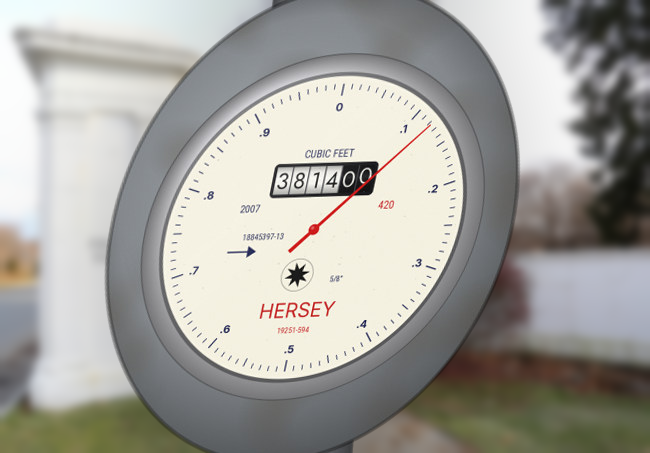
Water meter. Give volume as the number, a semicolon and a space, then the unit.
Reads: 381400.12; ft³
